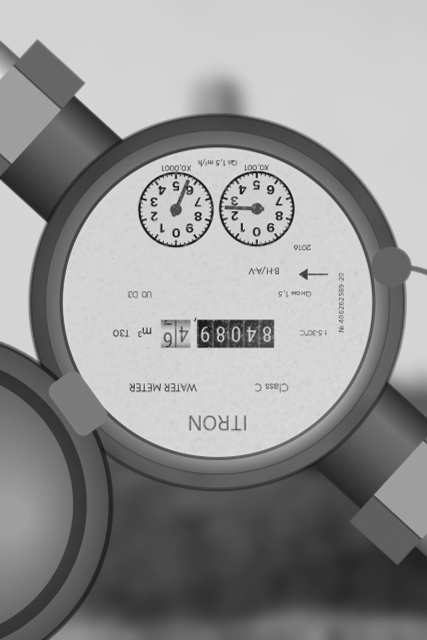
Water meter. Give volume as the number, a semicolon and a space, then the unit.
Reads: 84089.4625; m³
